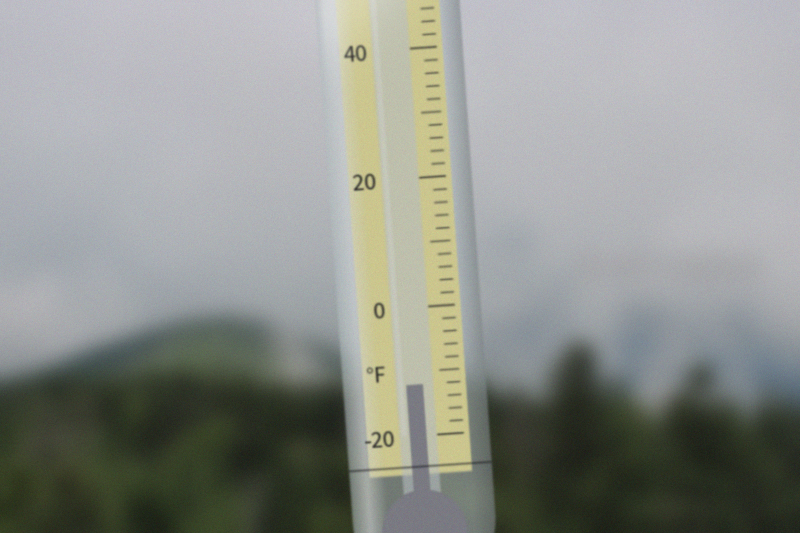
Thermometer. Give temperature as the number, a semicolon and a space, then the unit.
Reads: -12; °F
